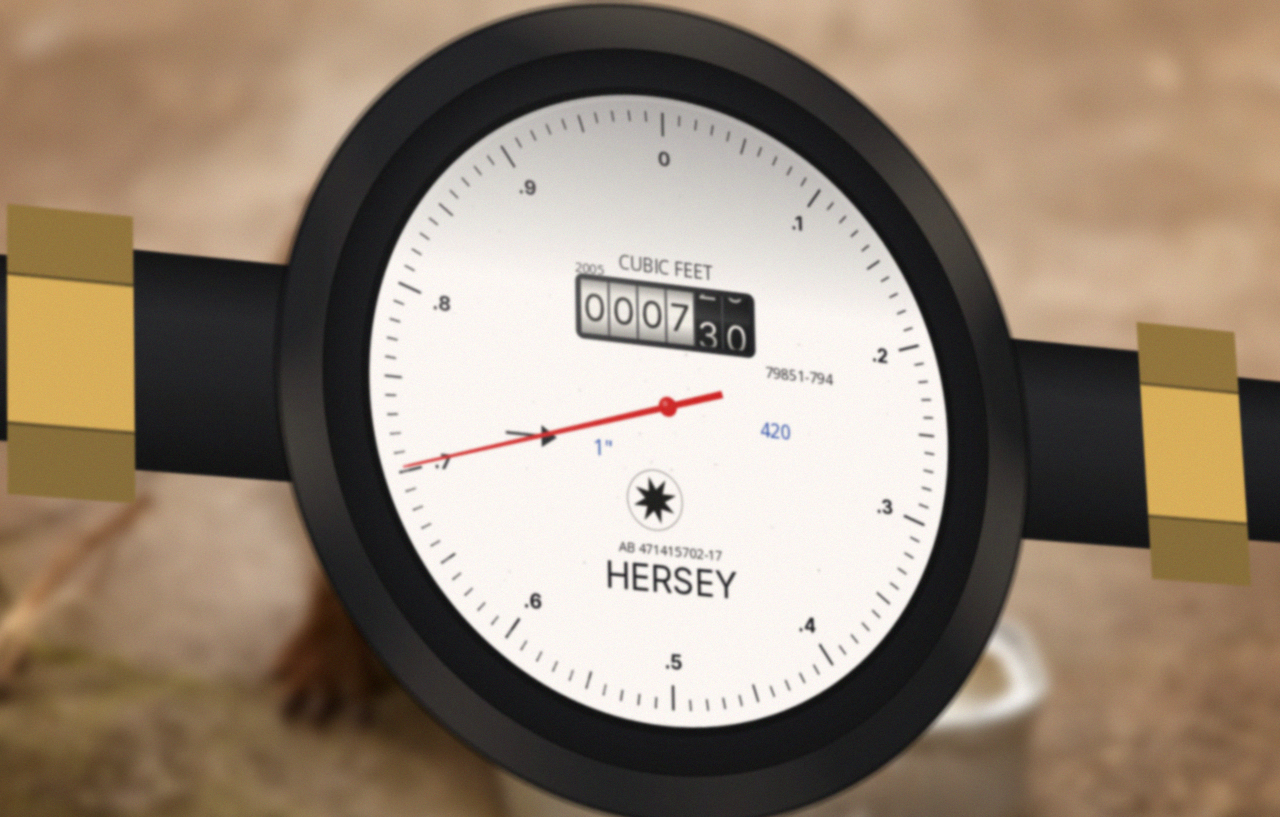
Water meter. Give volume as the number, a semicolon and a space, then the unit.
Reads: 729.70; ft³
